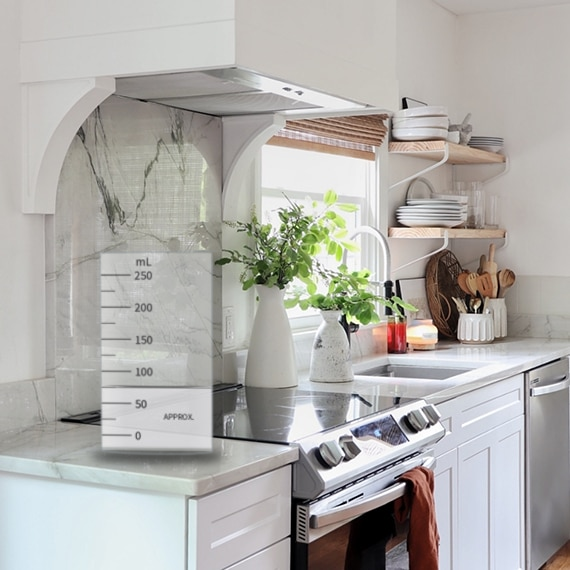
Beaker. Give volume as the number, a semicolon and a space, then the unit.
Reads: 75; mL
